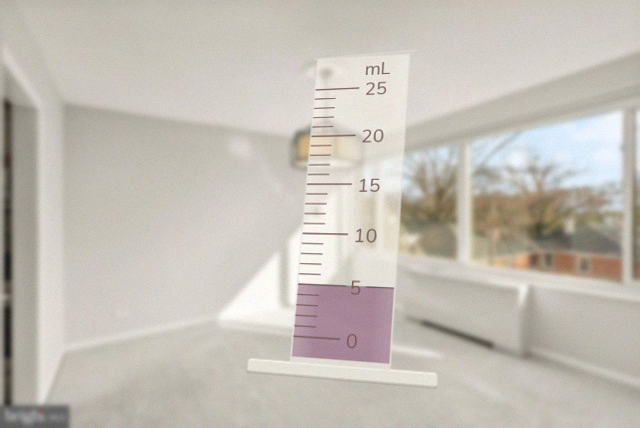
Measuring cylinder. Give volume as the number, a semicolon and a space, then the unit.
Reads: 5; mL
